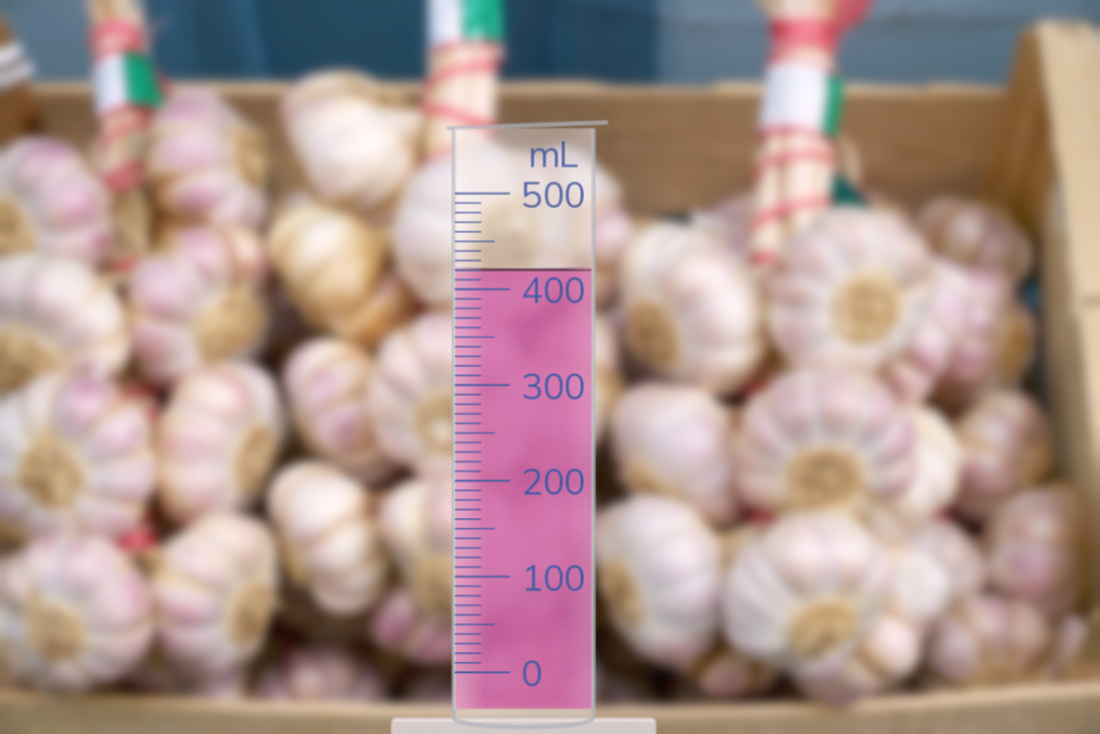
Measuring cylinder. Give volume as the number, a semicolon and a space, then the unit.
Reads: 420; mL
